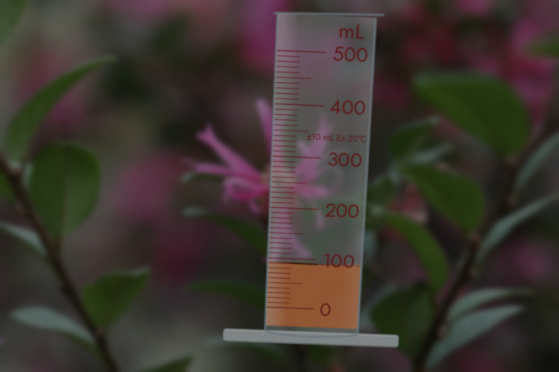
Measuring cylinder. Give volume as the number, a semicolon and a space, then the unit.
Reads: 90; mL
